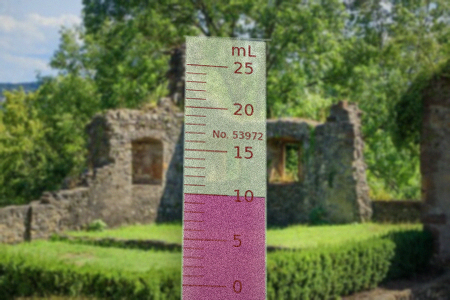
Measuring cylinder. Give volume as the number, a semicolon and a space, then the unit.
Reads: 10; mL
